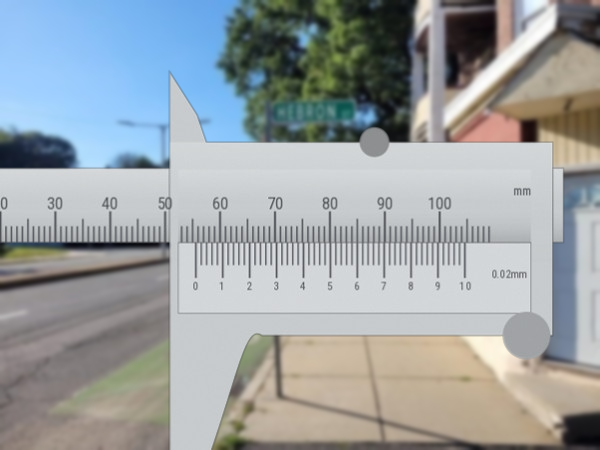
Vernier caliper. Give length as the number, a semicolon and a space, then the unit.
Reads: 55.6; mm
